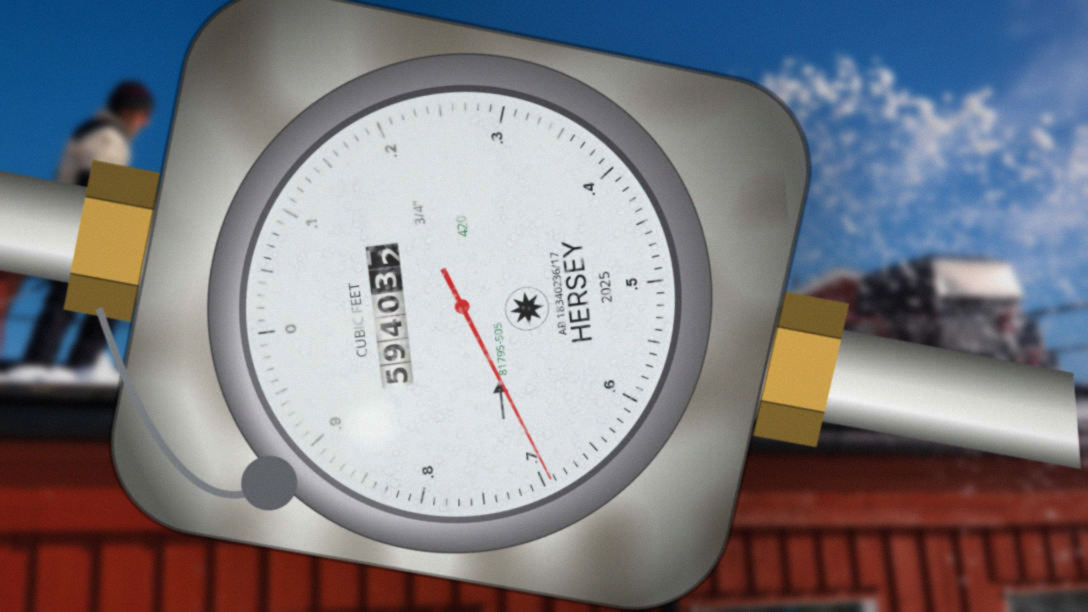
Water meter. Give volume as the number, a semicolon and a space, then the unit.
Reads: 594031.69; ft³
